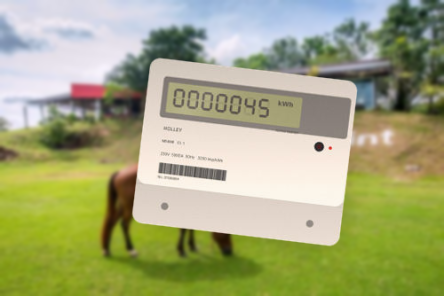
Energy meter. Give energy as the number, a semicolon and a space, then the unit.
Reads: 45; kWh
